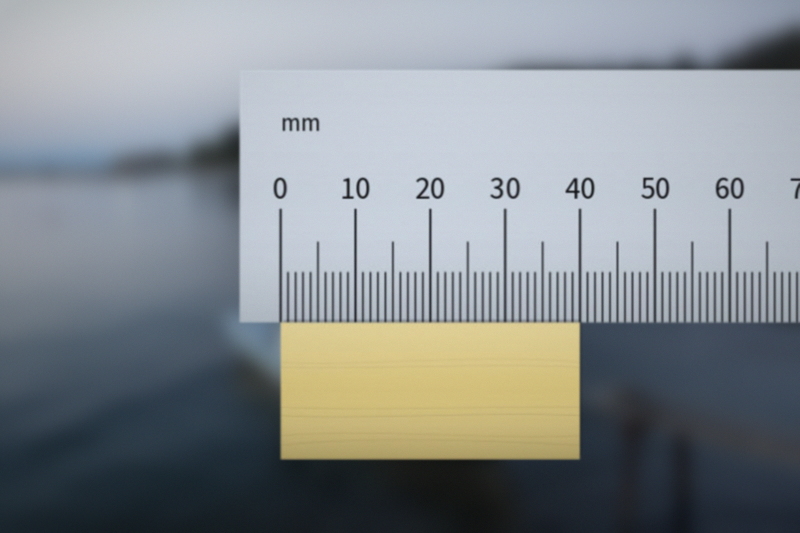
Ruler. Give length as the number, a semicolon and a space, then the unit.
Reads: 40; mm
